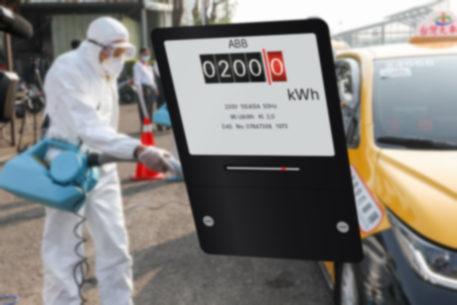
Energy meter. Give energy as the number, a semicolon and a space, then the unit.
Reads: 200.0; kWh
